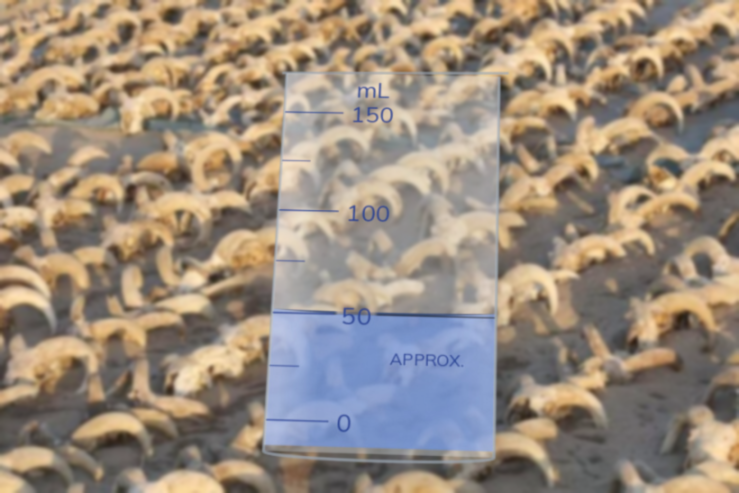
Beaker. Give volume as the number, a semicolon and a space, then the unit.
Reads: 50; mL
